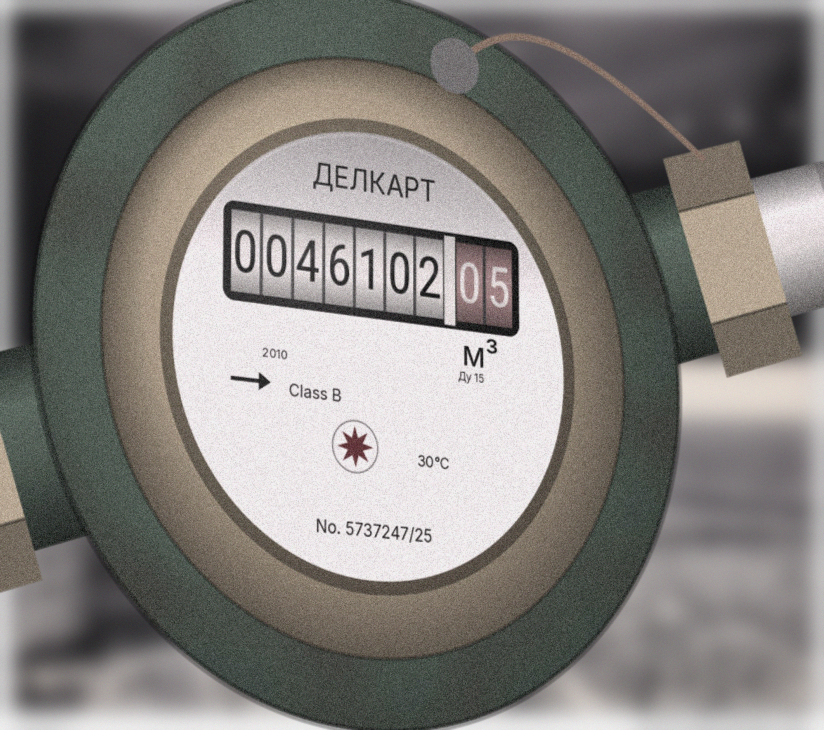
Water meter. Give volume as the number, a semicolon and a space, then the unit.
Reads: 46102.05; m³
